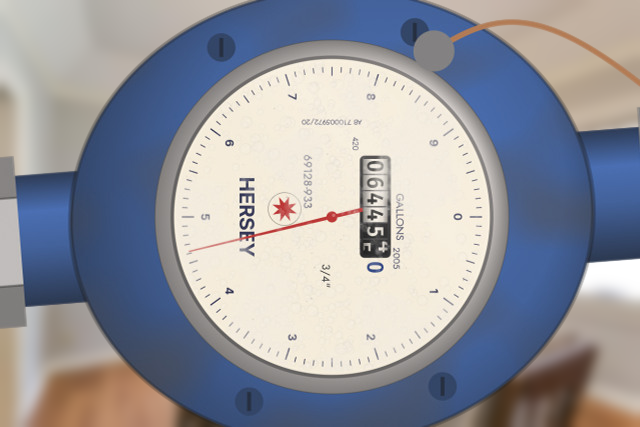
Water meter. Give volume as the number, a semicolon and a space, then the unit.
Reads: 644544.6; gal
